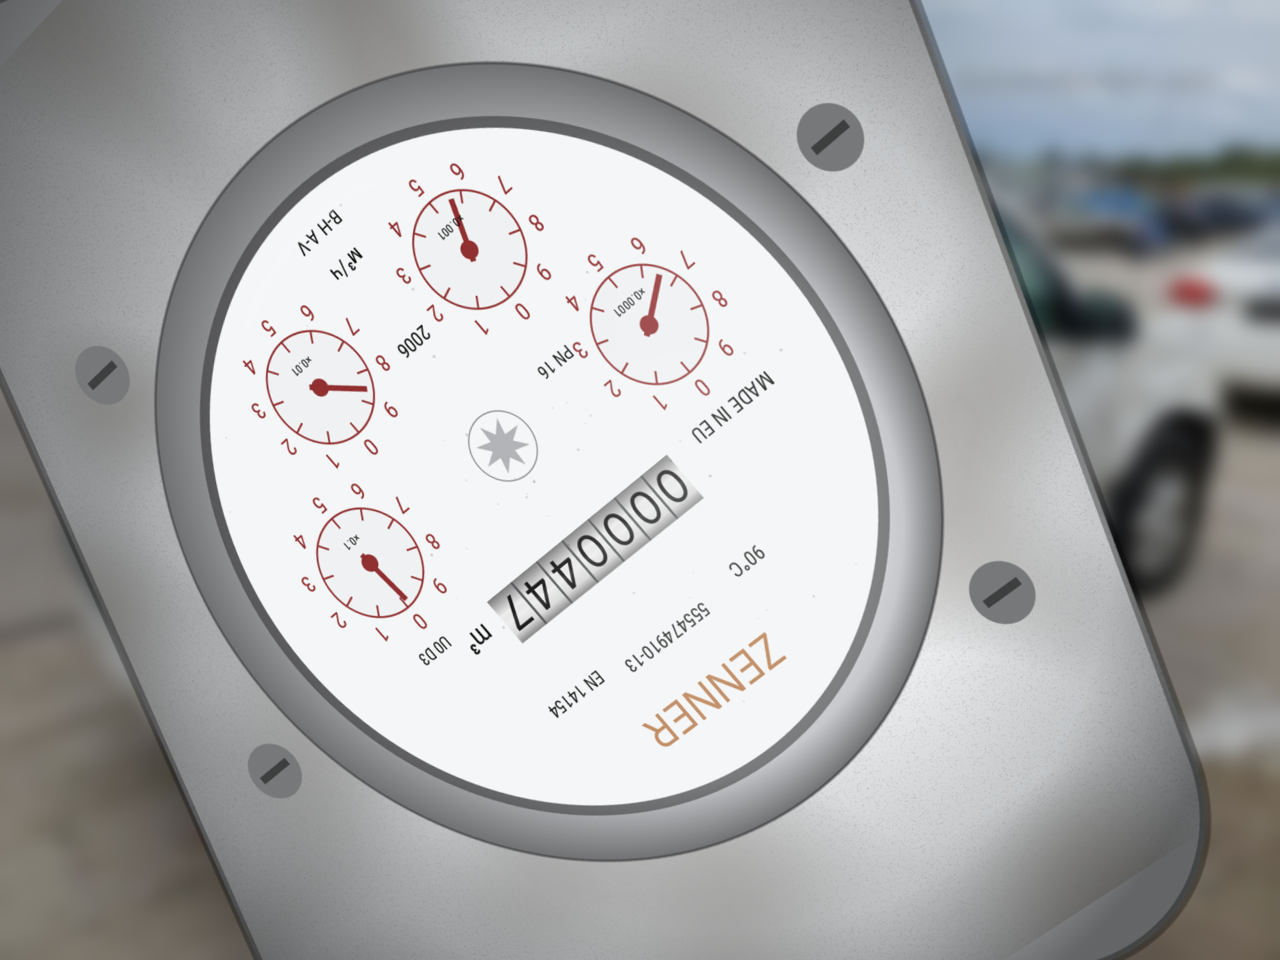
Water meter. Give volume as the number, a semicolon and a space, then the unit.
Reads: 446.9856; m³
